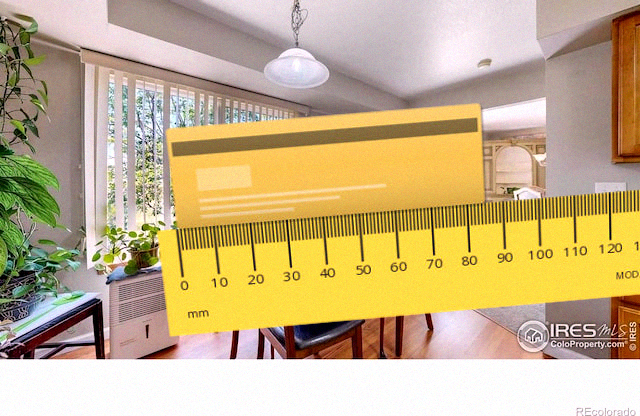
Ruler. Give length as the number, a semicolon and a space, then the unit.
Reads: 85; mm
